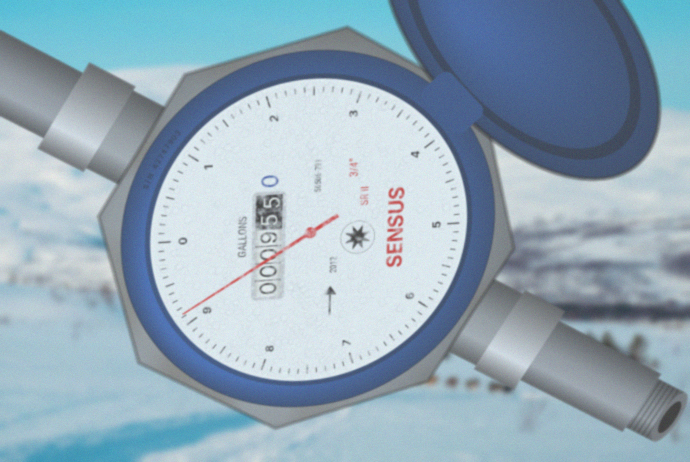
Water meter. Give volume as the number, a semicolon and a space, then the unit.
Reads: 9549.1; gal
